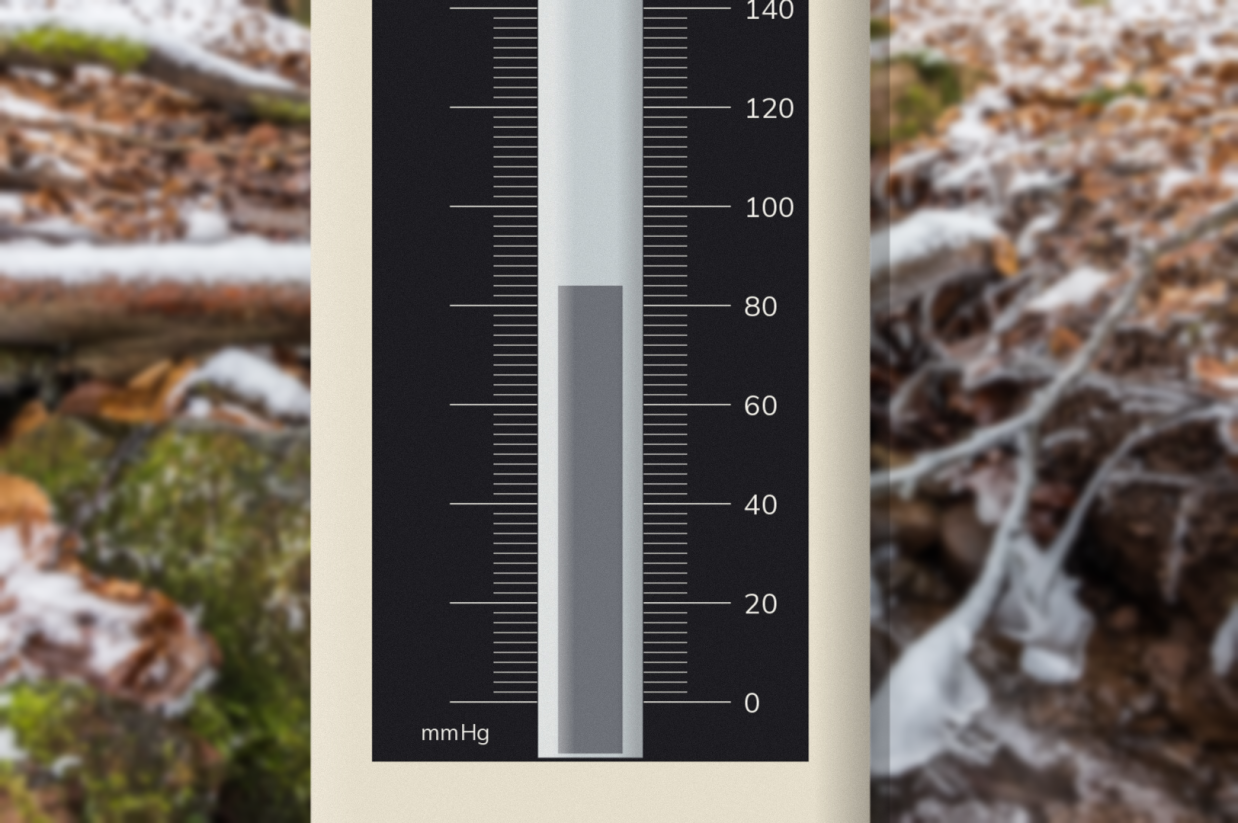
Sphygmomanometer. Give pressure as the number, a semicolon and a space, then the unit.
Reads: 84; mmHg
